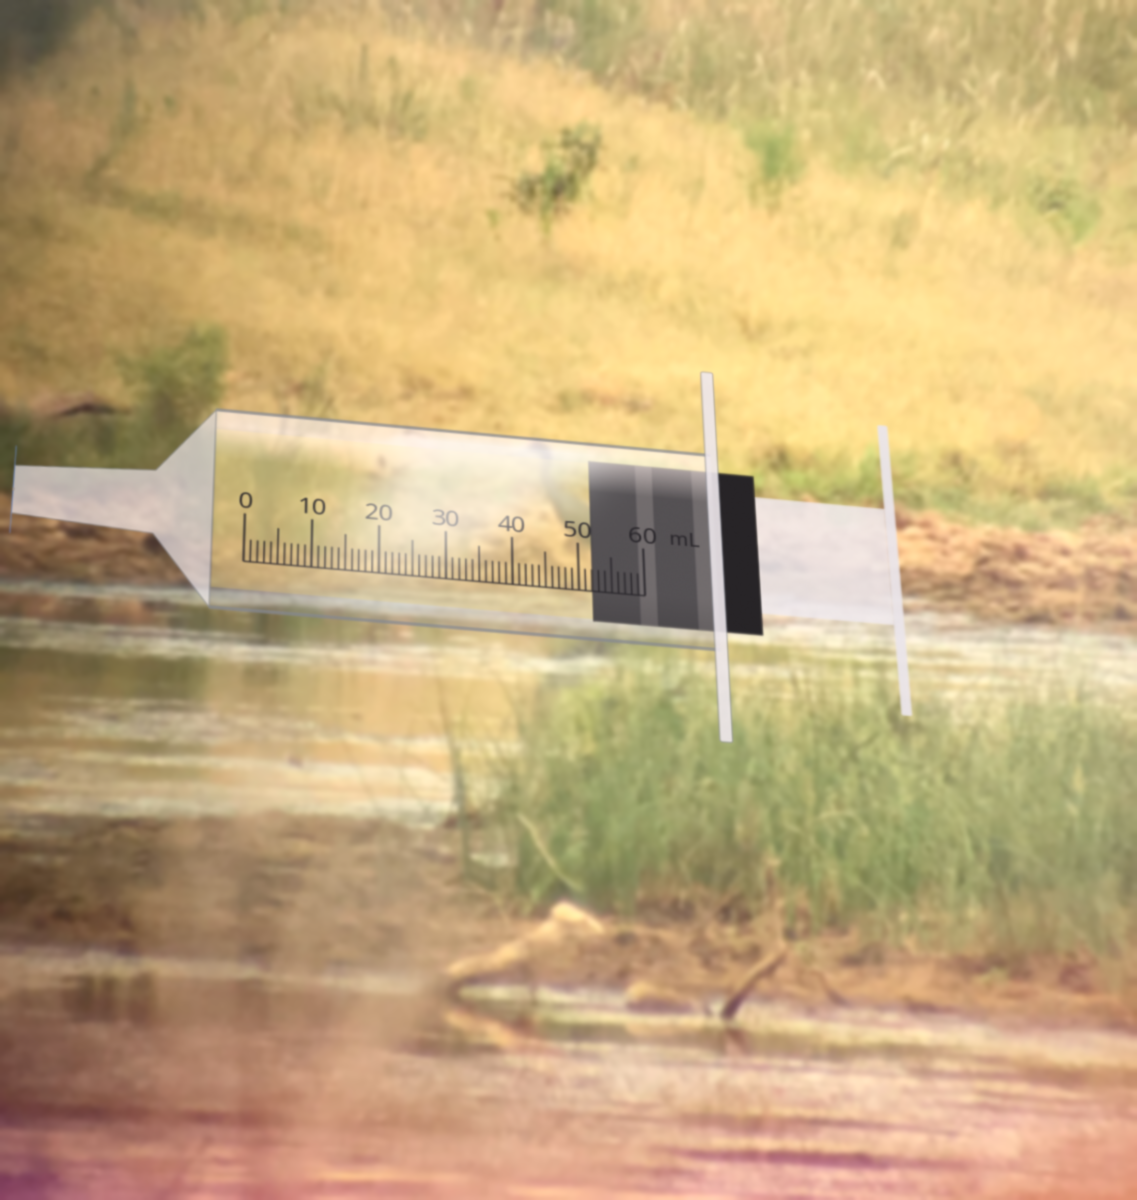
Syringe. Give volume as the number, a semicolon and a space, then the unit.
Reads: 52; mL
